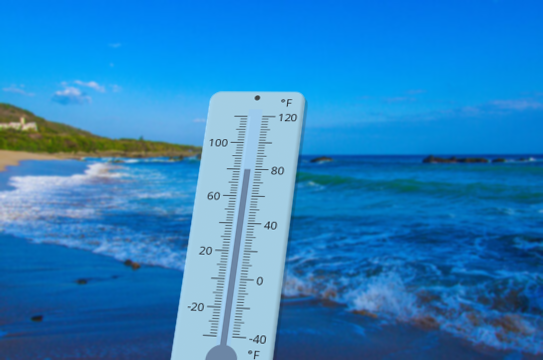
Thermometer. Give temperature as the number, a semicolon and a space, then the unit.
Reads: 80; °F
